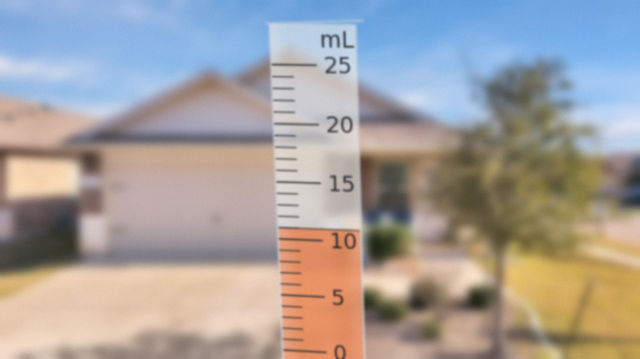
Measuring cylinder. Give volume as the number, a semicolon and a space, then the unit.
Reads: 11; mL
